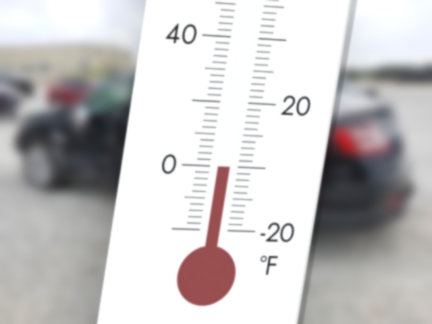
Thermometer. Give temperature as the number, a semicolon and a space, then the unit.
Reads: 0; °F
